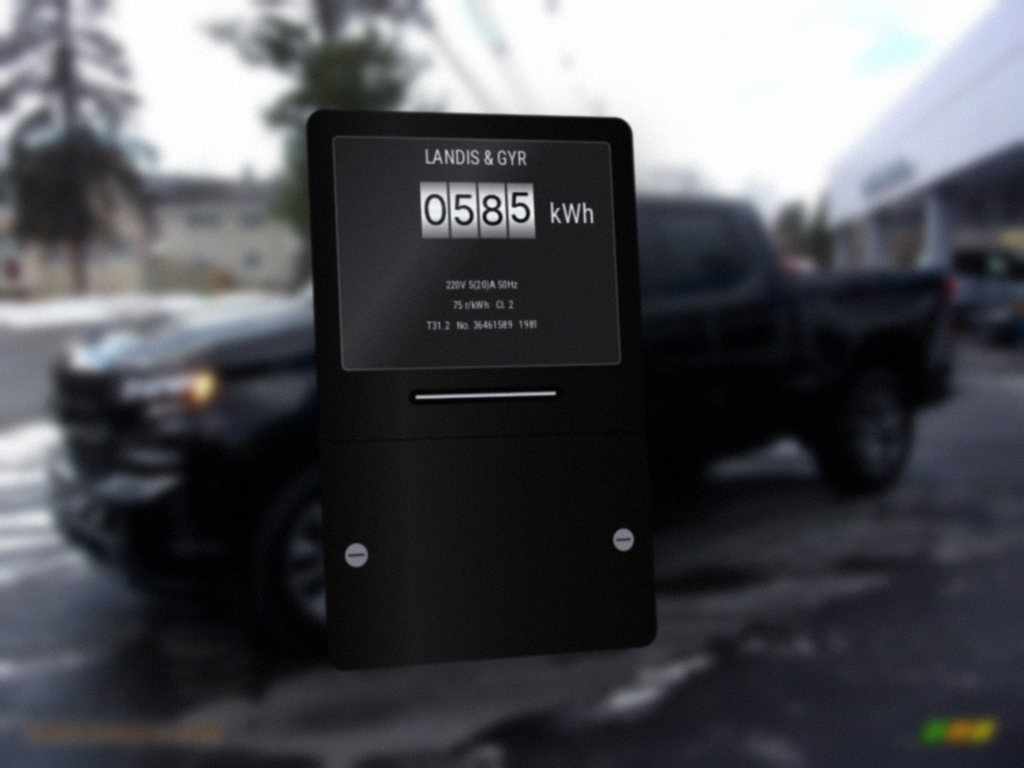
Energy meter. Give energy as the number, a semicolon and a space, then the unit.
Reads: 585; kWh
